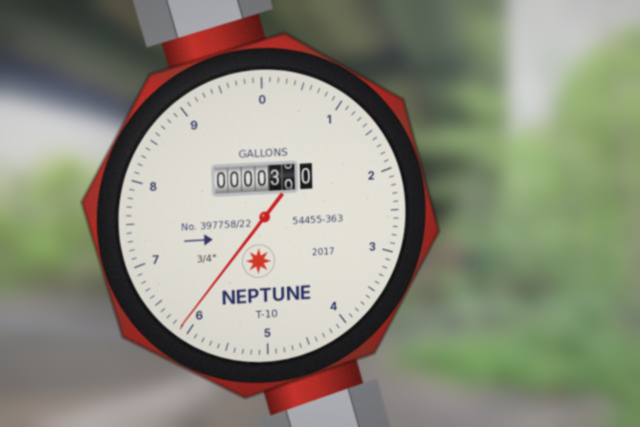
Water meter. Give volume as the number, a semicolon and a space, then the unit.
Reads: 386.1; gal
